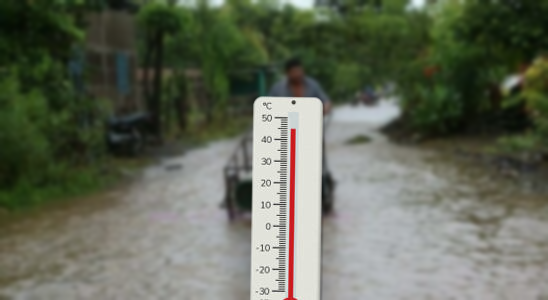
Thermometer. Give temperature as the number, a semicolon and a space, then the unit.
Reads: 45; °C
